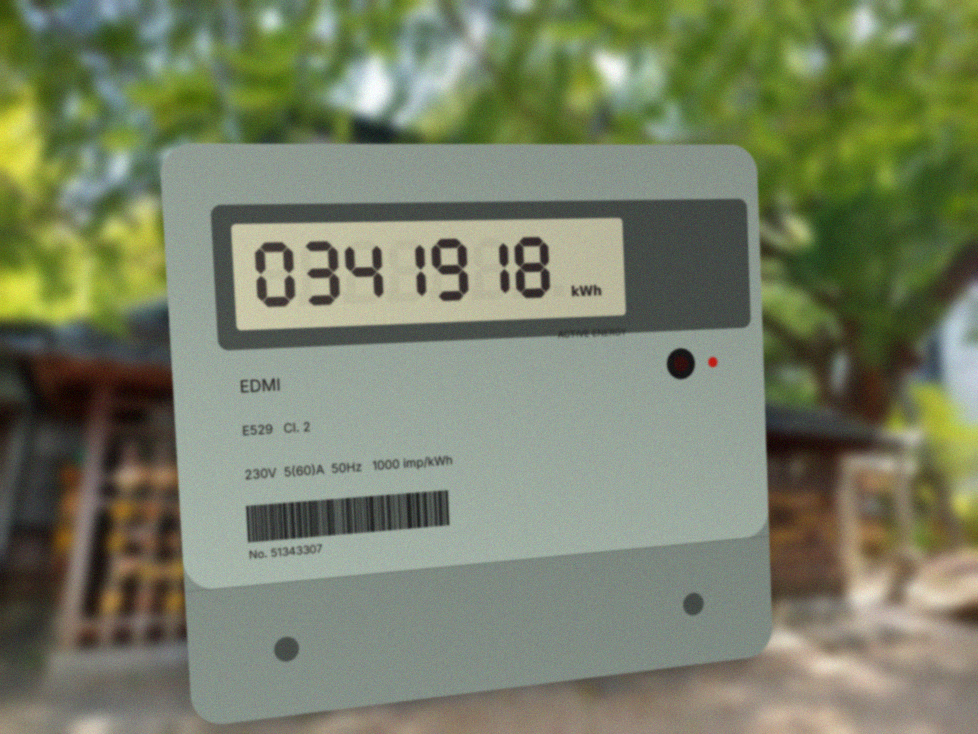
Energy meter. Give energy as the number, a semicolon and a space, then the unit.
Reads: 341918; kWh
